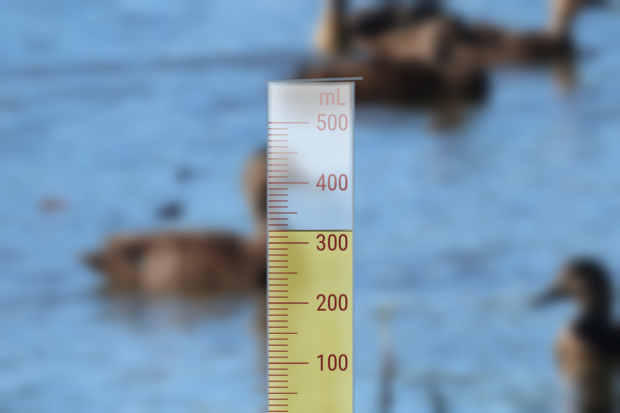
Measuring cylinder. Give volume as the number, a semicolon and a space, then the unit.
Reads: 320; mL
